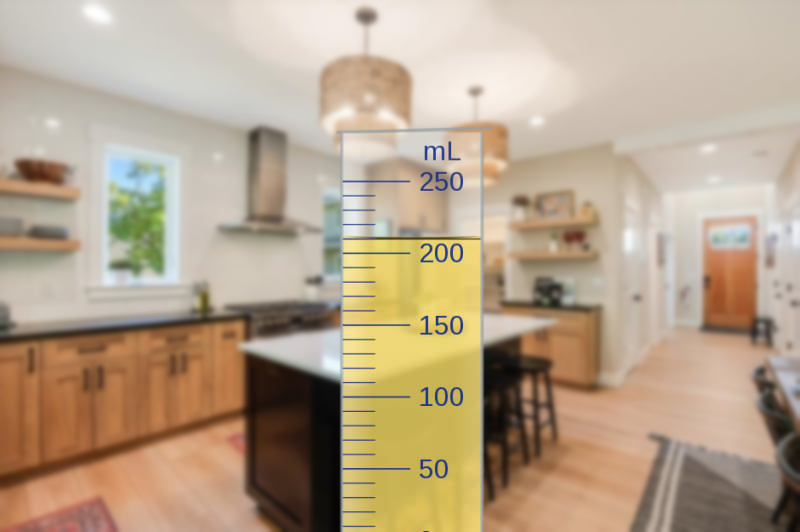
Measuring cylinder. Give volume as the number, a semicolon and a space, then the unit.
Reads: 210; mL
